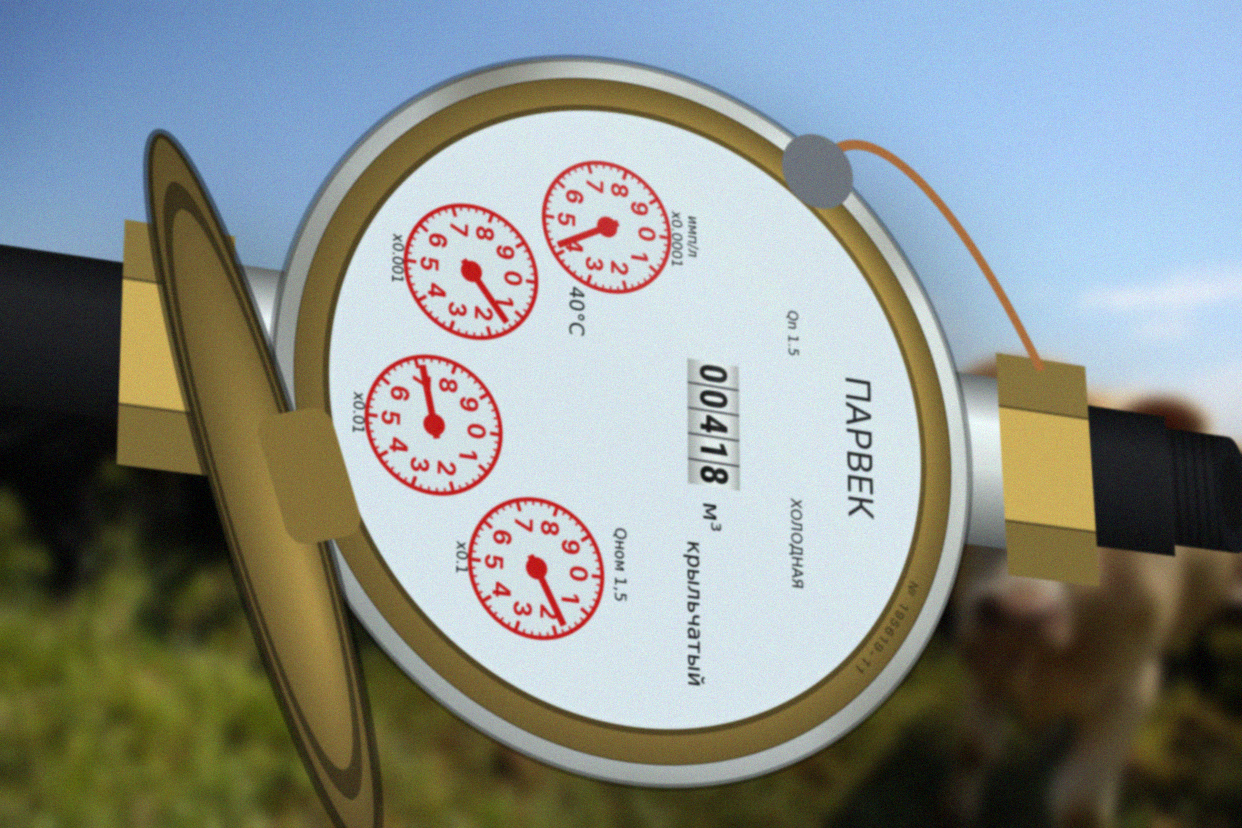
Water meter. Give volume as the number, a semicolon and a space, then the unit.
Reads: 418.1714; m³
